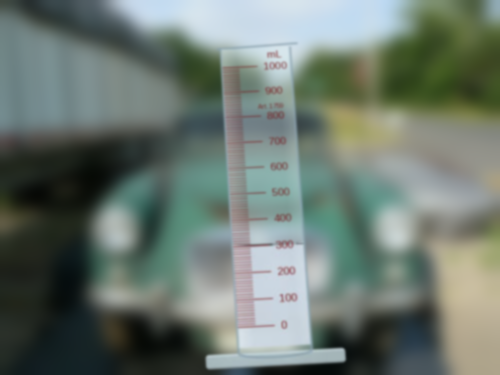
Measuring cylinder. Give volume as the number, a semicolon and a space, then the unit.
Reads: 300; mL
